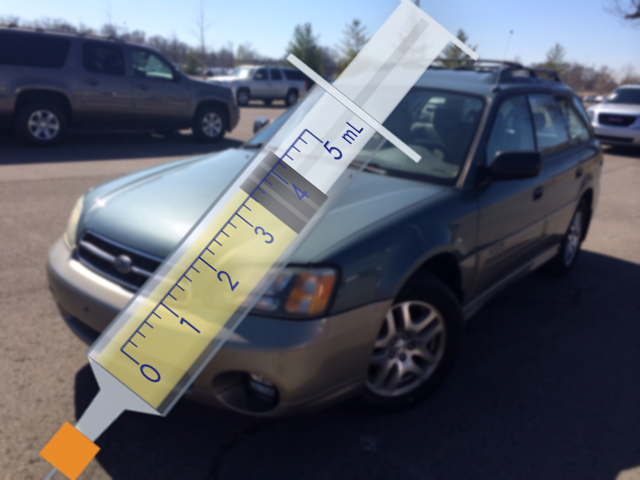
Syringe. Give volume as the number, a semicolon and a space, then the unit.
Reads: 3.4; mL
